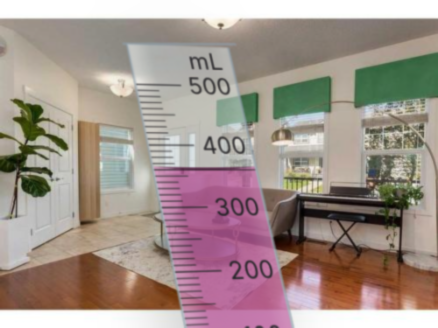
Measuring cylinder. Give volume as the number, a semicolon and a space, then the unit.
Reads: 360; mL
